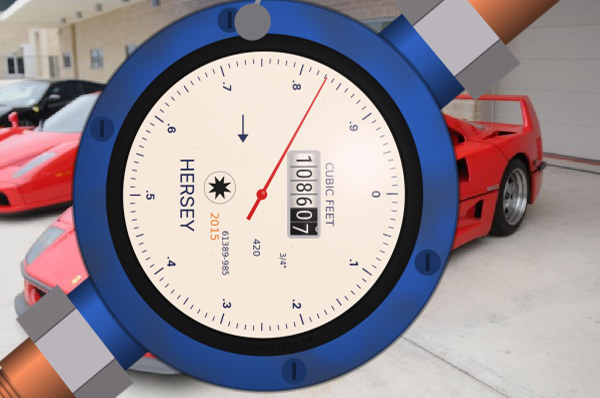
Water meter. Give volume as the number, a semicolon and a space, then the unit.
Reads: 108606.83; ft³
